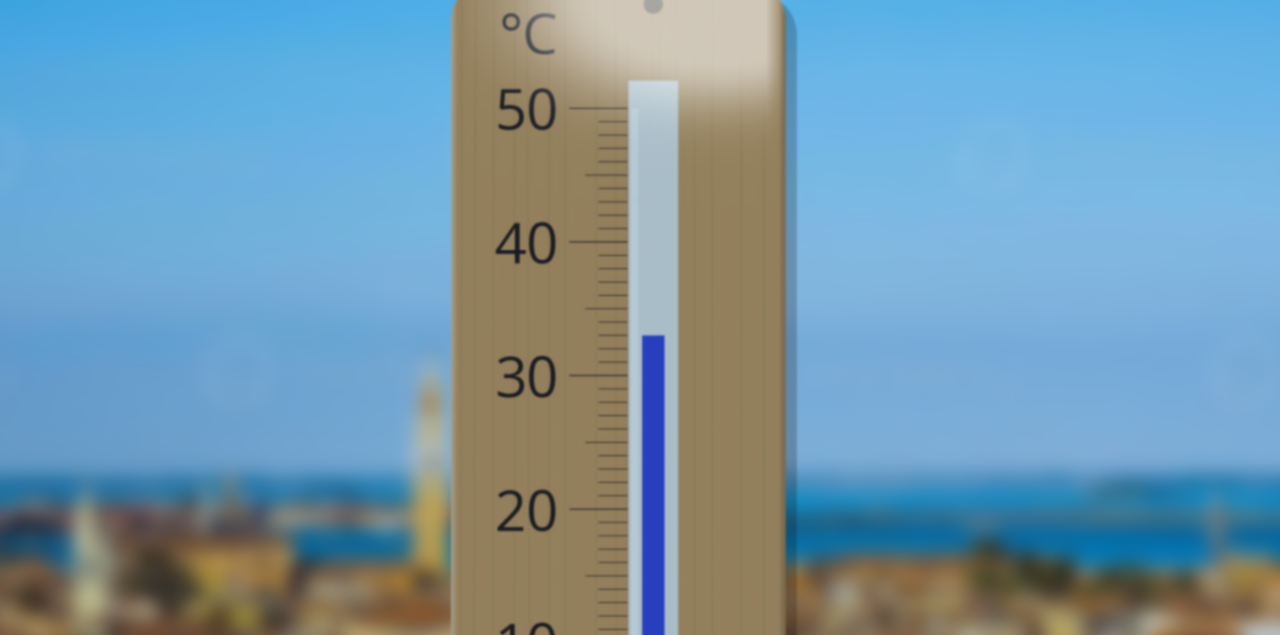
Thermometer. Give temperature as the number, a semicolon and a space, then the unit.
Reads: 33; °C
